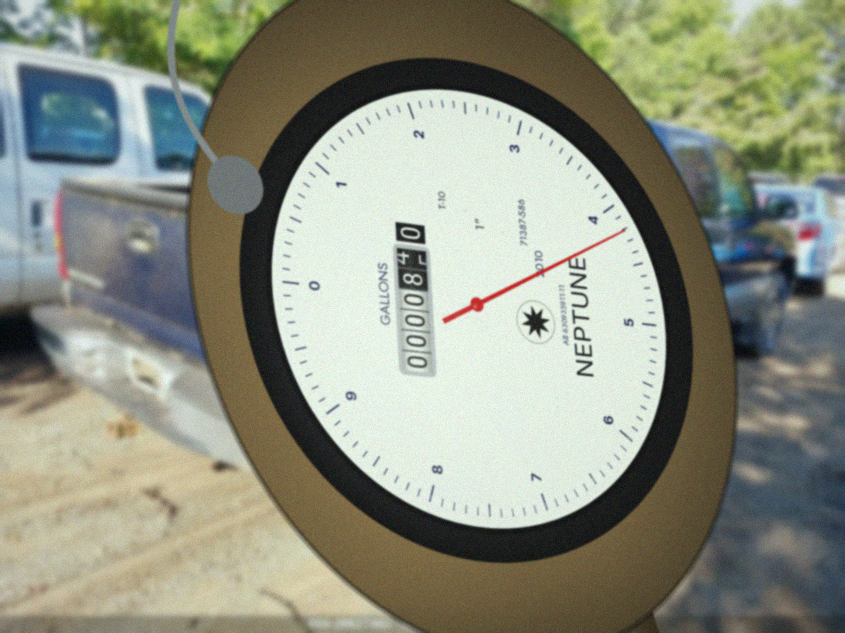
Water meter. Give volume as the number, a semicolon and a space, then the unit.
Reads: 844.2; gal
